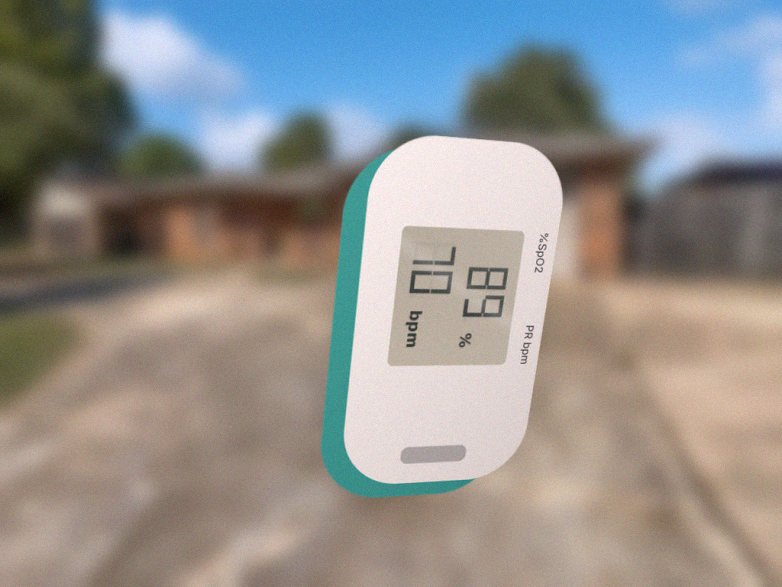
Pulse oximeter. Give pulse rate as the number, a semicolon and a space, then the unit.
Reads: 70; bpm
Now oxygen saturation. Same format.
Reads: 89; %
